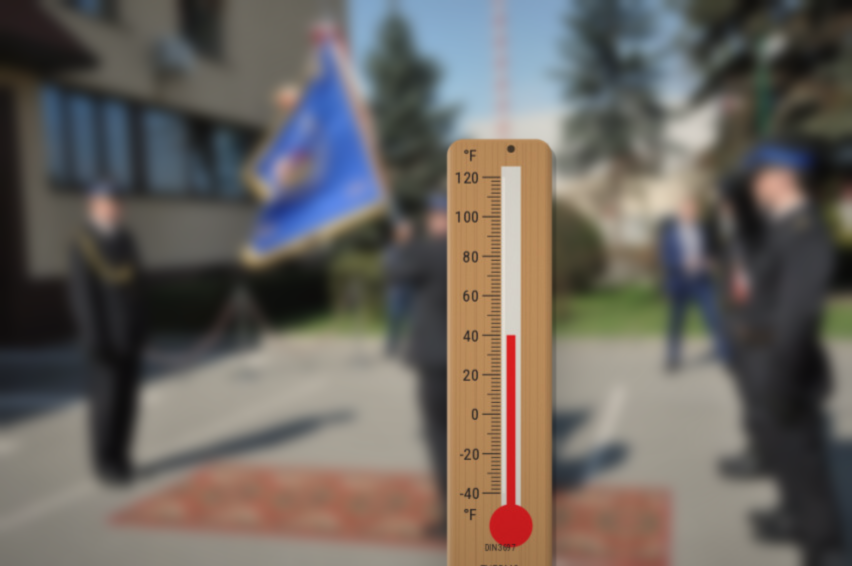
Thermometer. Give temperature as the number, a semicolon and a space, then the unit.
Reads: 40; °F
